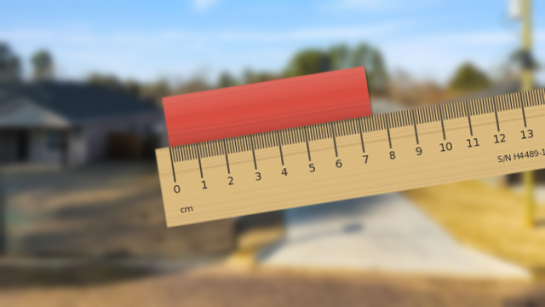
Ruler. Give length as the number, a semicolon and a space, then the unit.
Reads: 7.5; cm
